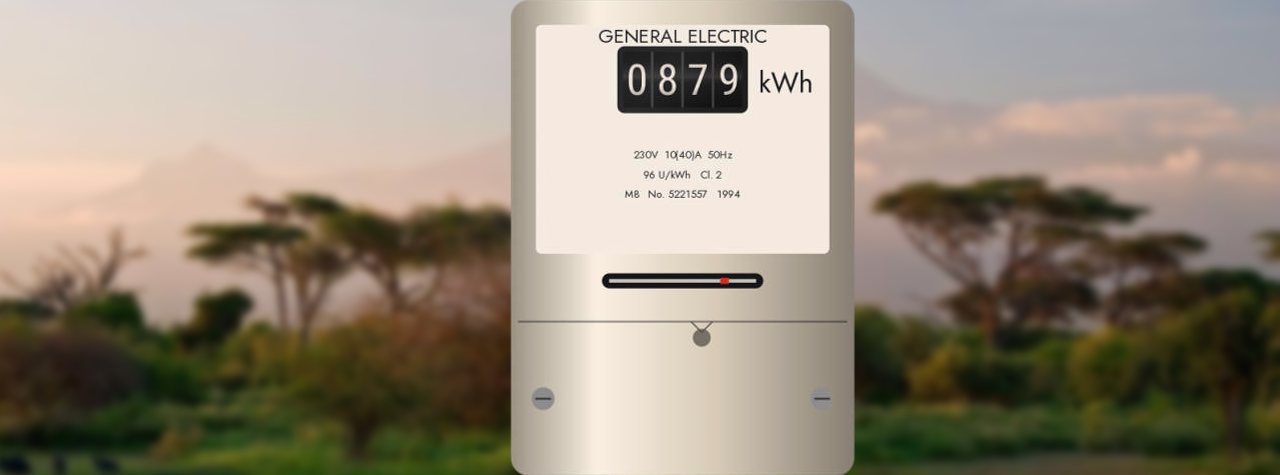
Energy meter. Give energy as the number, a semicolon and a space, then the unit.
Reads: 879; kWh
